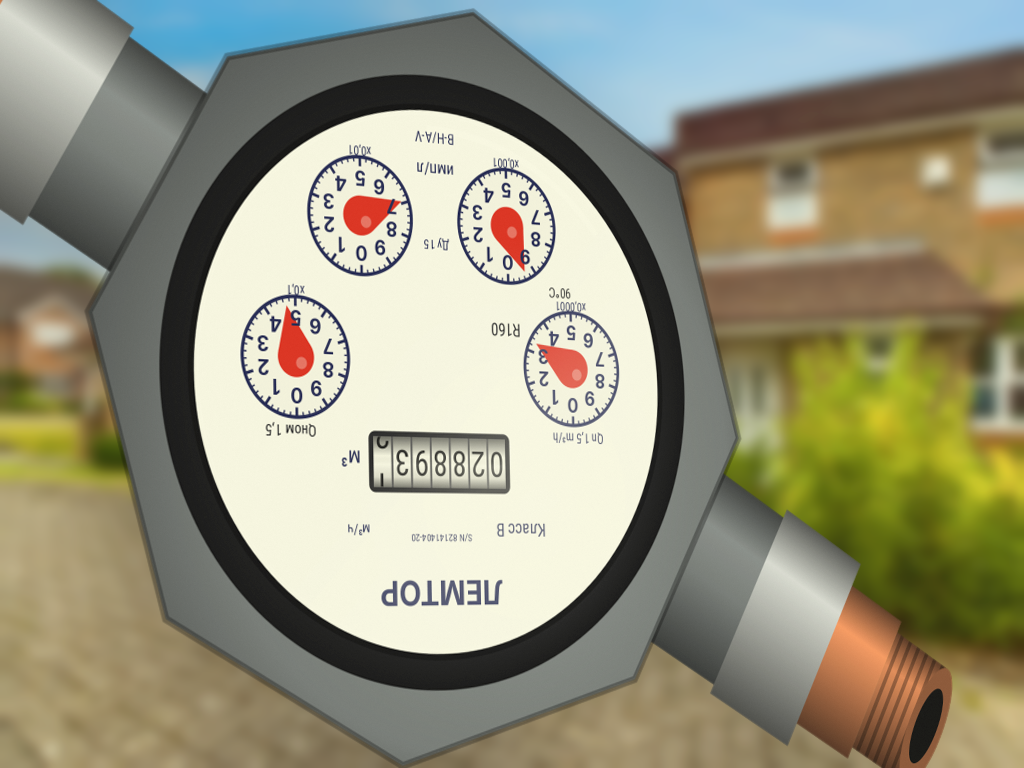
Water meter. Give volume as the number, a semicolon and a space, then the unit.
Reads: 288931.4693; m³
